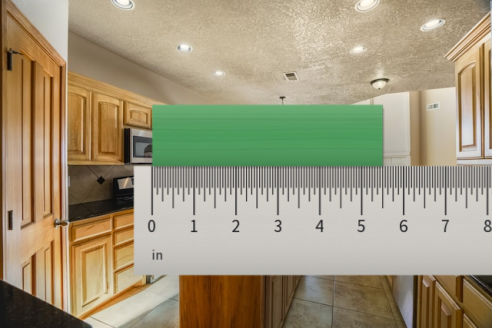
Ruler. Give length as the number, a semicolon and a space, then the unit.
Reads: 5.5; in
